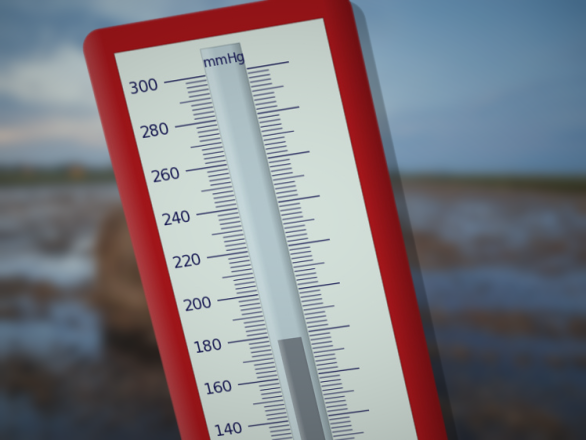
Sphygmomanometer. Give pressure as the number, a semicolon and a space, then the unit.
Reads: 178; mmHg
